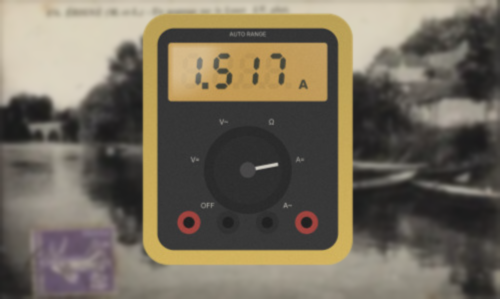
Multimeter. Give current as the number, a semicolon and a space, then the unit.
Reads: 1.517; A
